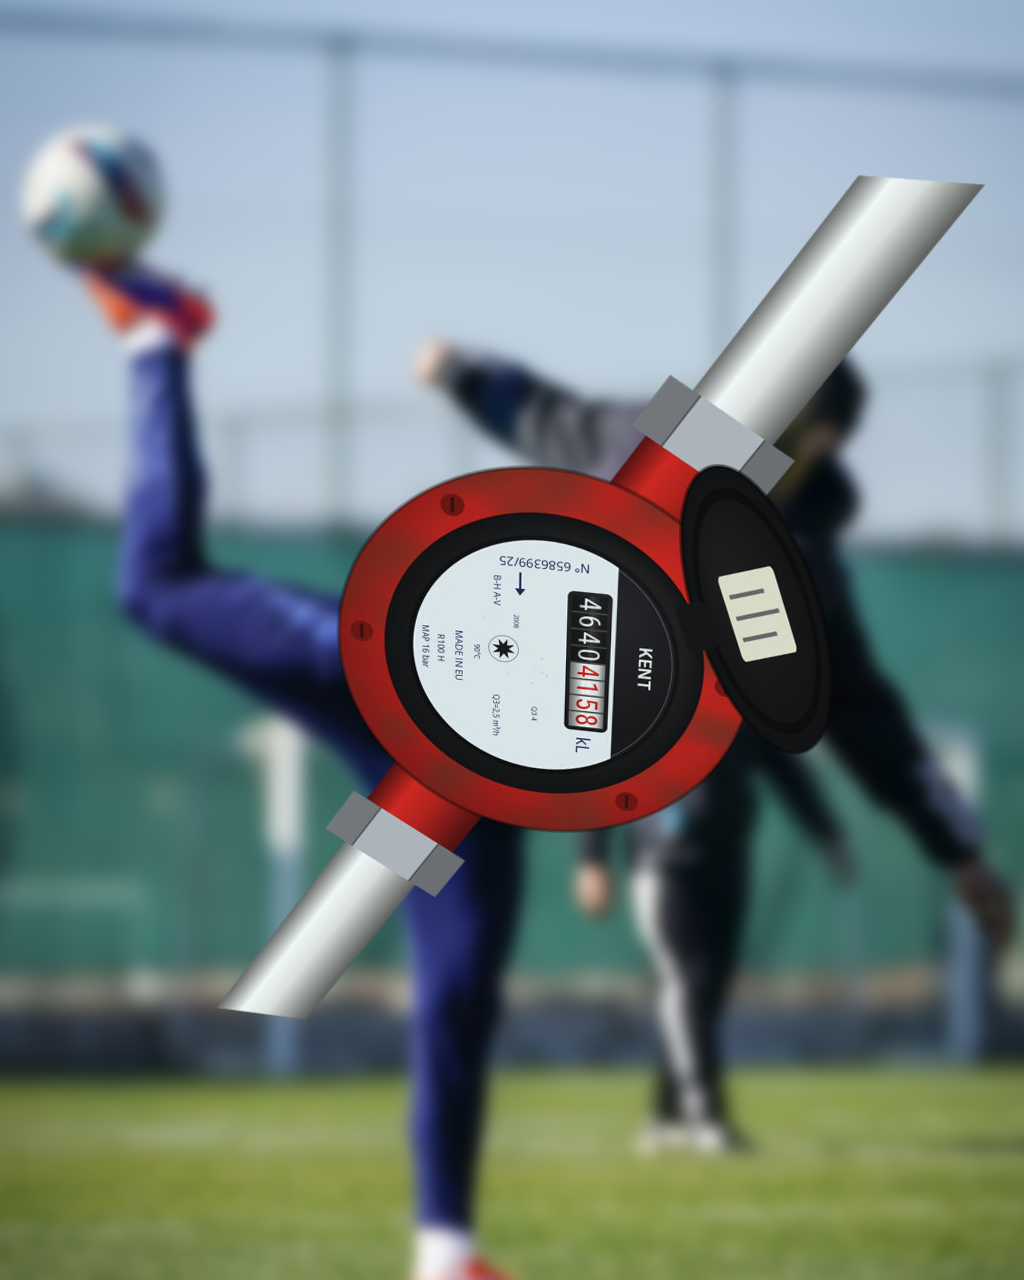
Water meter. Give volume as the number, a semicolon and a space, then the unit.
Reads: 4640.4158; kL
